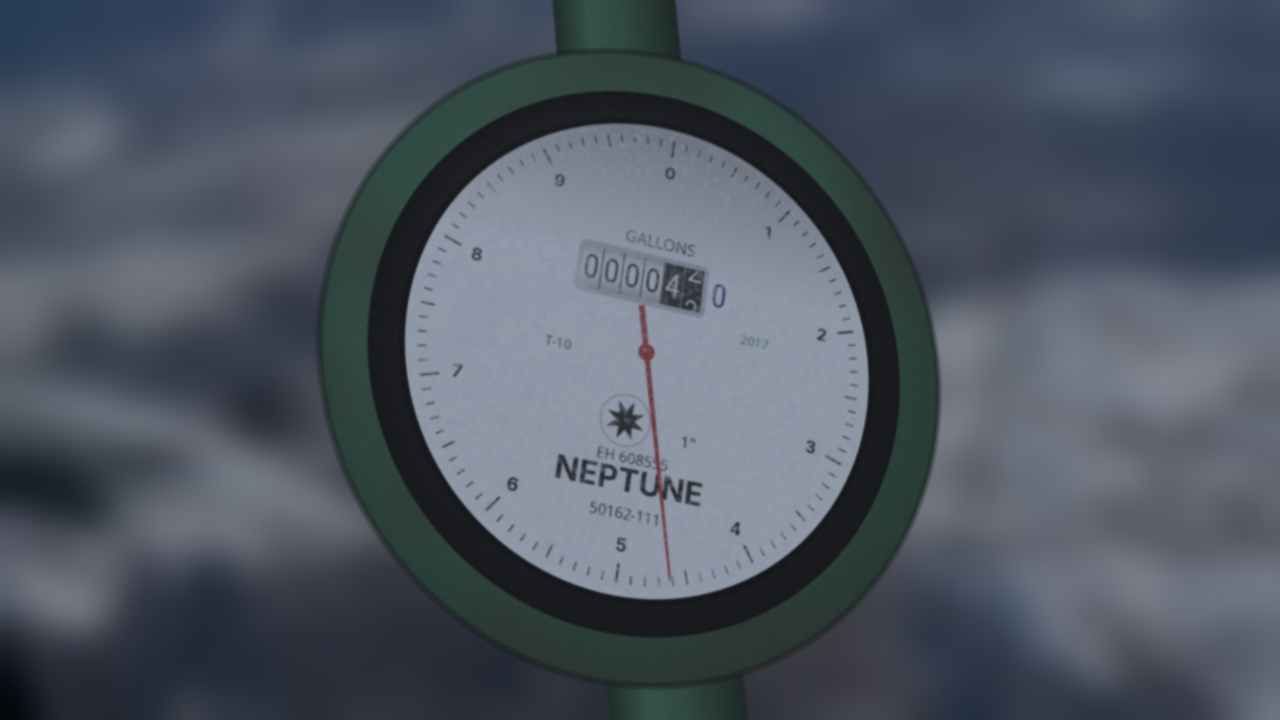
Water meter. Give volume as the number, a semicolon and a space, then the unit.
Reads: 424.6; gal
